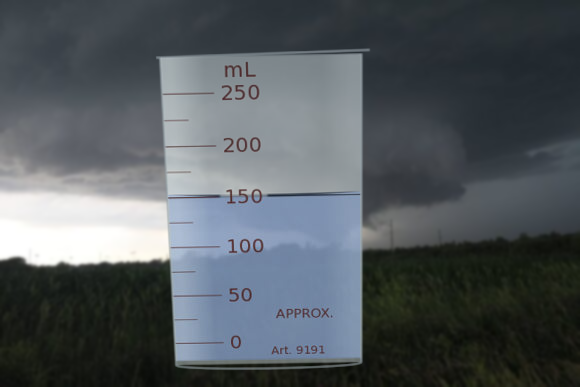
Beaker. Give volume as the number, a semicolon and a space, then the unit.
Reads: 150; mL
